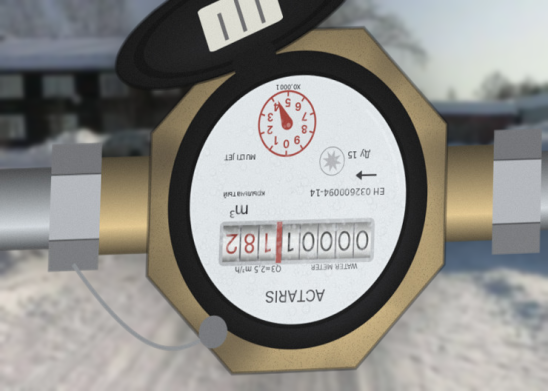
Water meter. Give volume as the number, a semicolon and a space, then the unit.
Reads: 1.1824; m³
